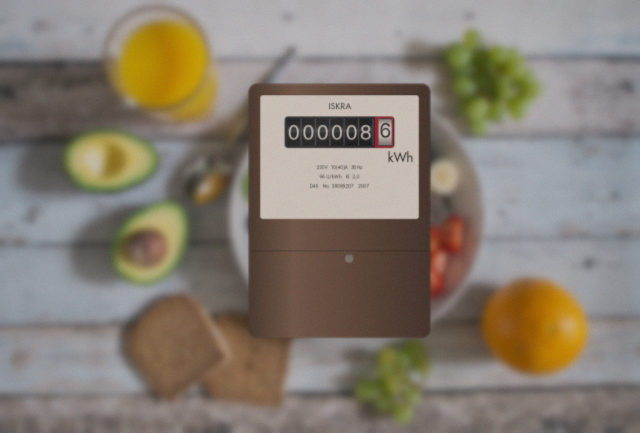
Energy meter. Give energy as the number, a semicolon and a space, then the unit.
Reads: 8.6; kWh
